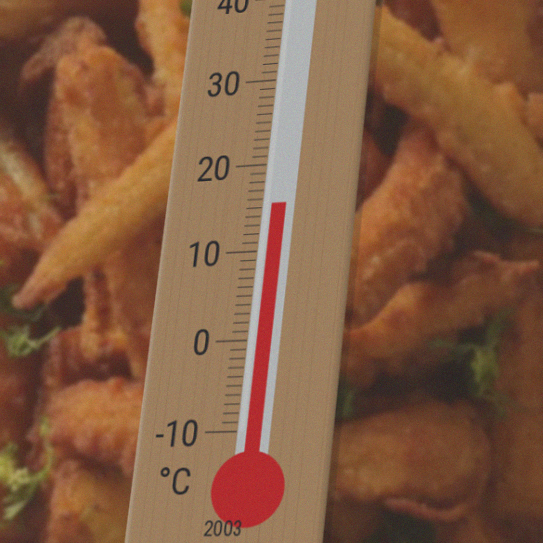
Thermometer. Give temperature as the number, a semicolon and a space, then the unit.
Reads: 15.5; °C
